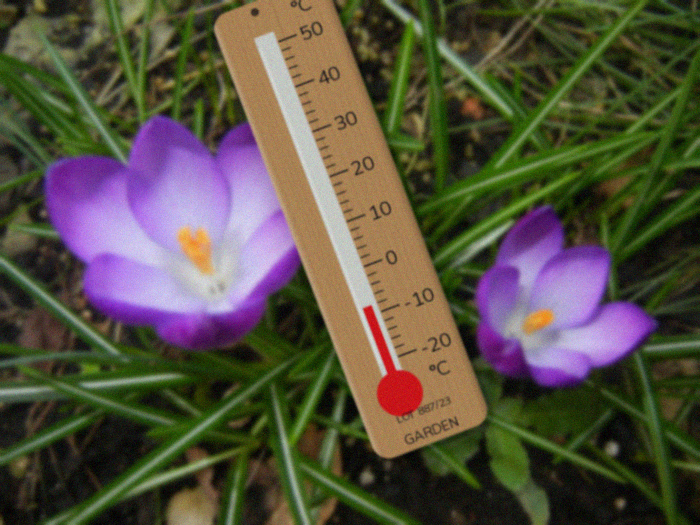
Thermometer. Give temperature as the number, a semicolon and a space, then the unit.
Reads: -8; °C
